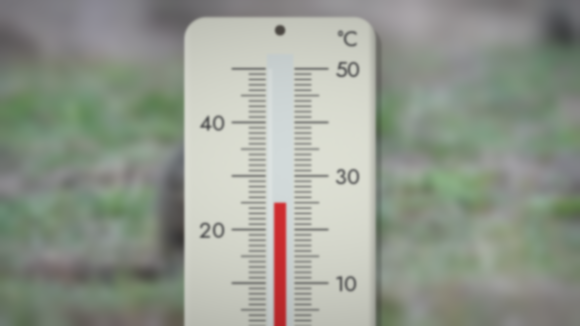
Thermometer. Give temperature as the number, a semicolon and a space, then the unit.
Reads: 25; °C
